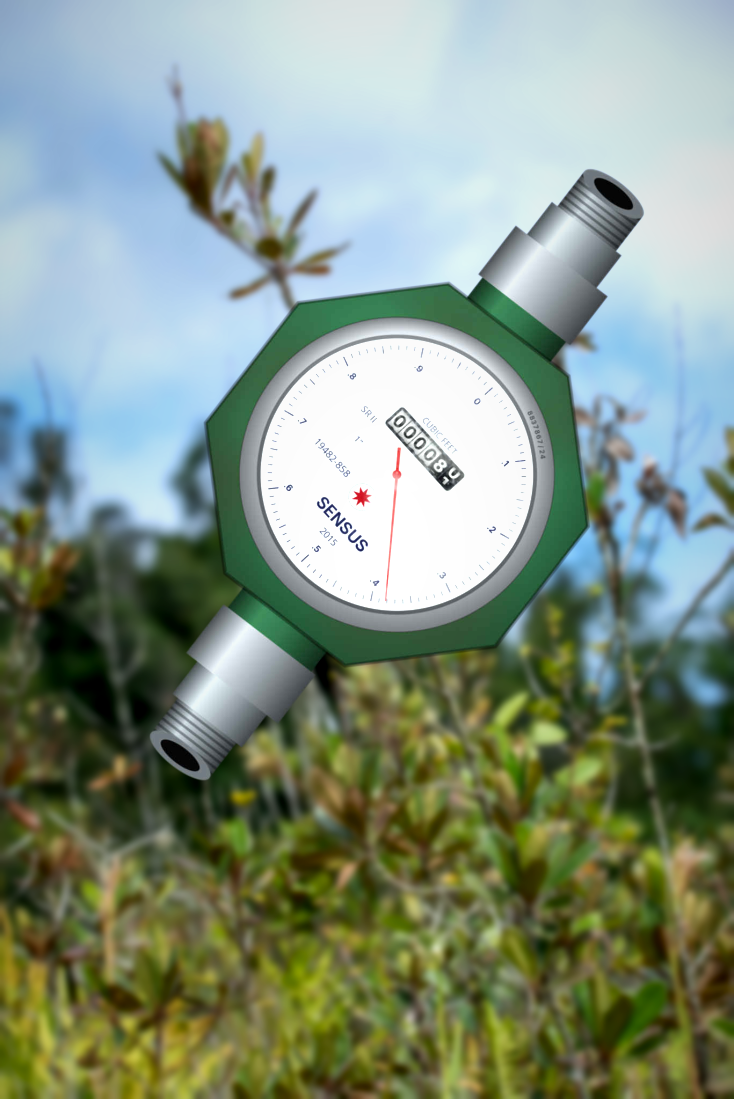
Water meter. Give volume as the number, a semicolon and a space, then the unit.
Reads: 80.38; ft³
